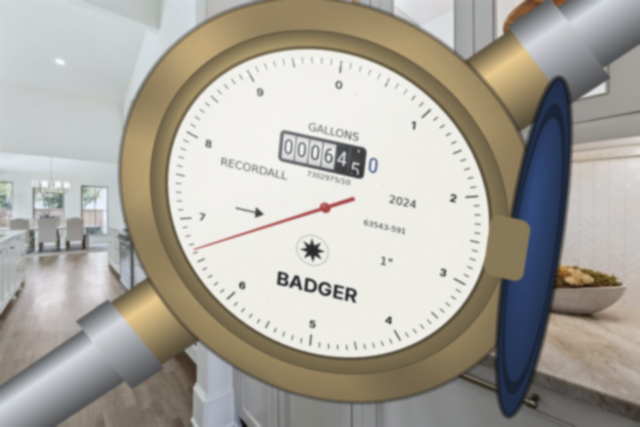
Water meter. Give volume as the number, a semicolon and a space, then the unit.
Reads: 6446.6; gal
